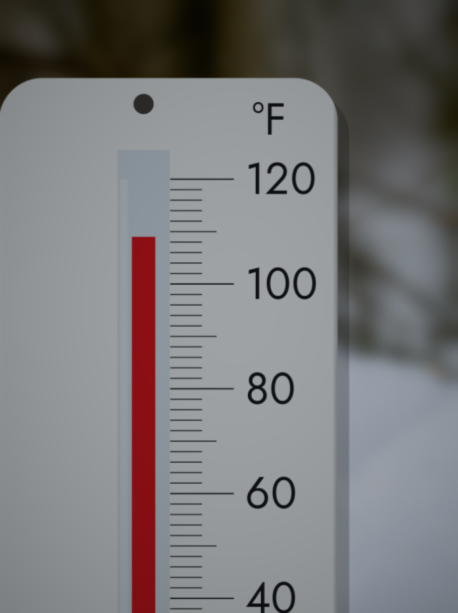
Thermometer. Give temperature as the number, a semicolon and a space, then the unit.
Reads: 109; °F
